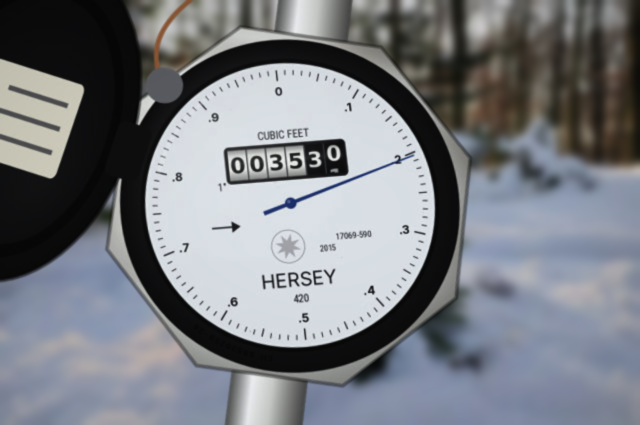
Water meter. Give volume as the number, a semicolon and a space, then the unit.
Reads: 3530.20; ft³
